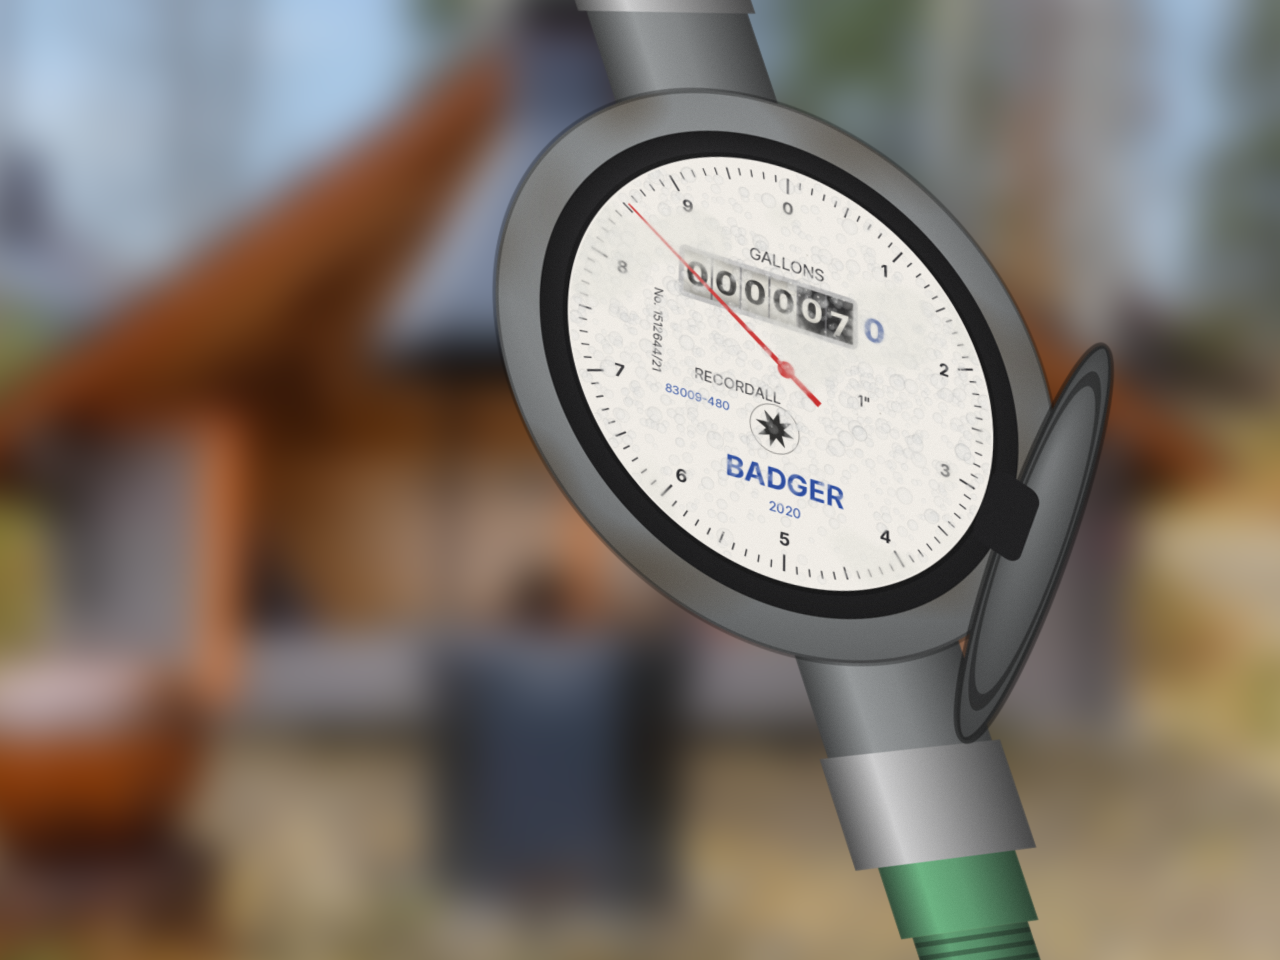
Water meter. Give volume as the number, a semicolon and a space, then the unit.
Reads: 68.5; gal
